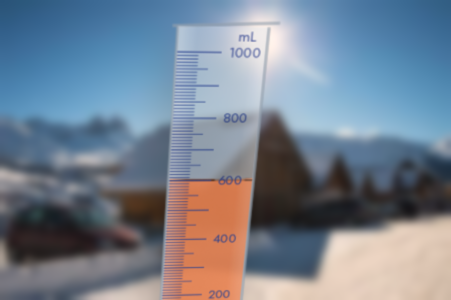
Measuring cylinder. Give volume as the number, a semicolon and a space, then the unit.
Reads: 600; mL
